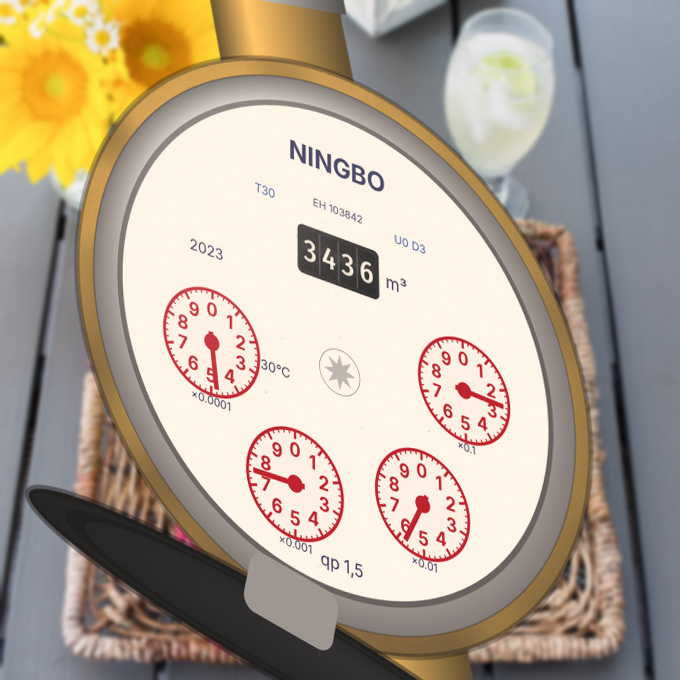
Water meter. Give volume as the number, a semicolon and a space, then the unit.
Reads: 3436.2574; m³
